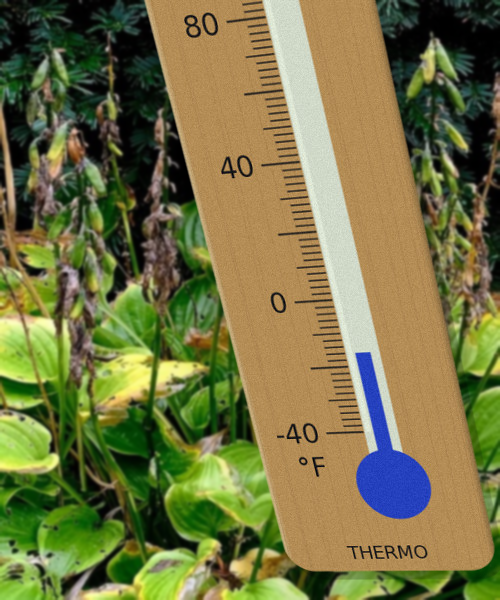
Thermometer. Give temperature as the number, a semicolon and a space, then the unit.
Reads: -16; °F
